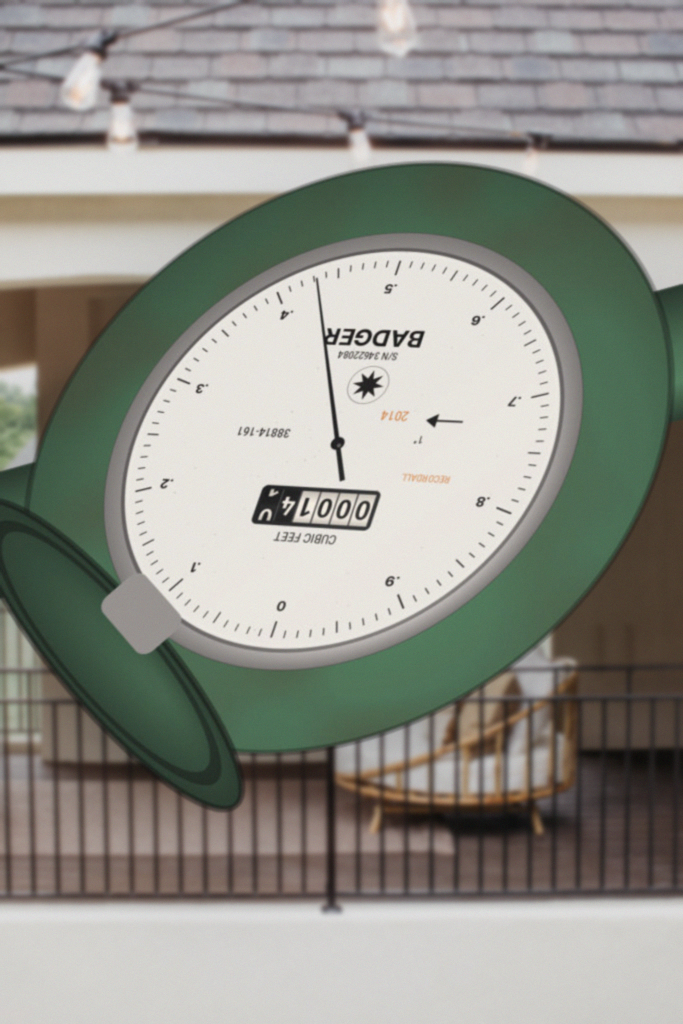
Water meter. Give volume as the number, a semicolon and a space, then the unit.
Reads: 140.43; ft³
